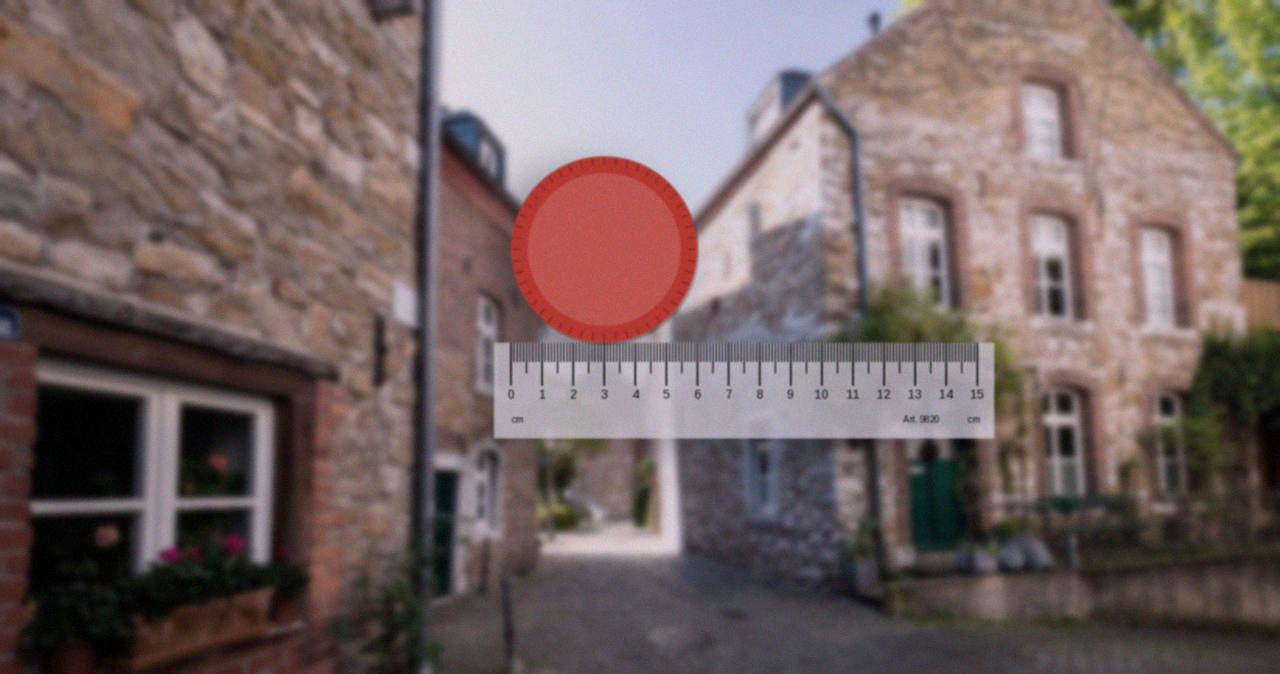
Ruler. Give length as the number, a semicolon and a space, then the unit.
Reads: 6; cm
